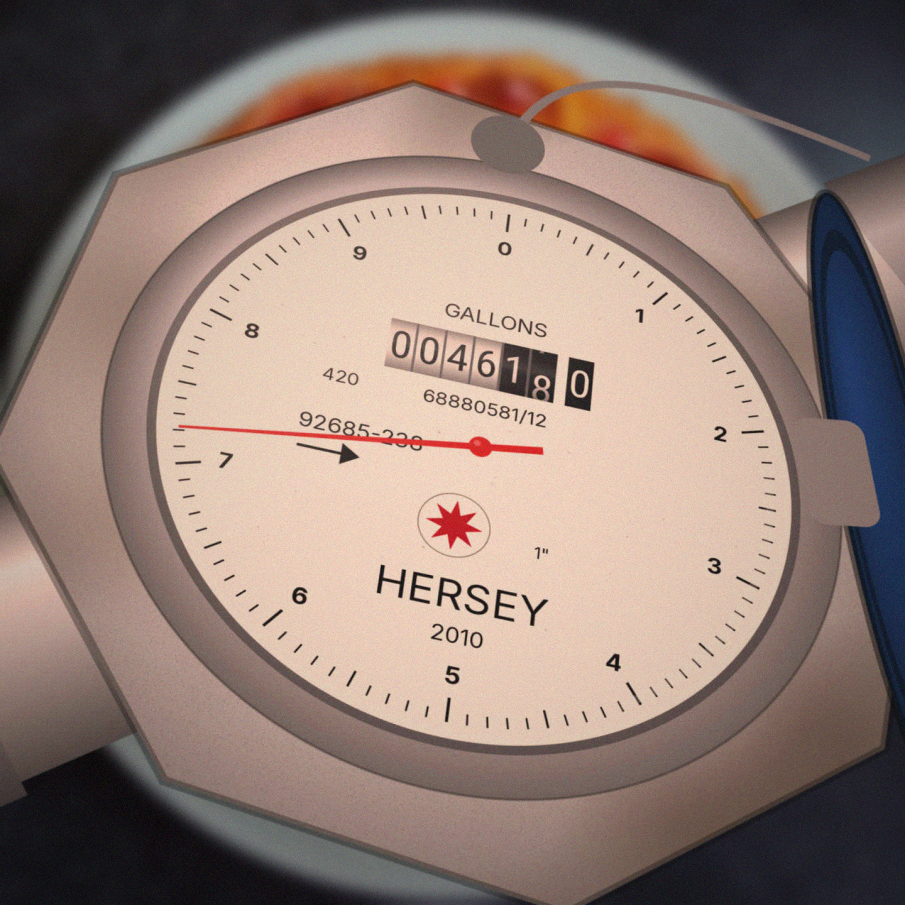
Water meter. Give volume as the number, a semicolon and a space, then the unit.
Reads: 46177.2; gal
